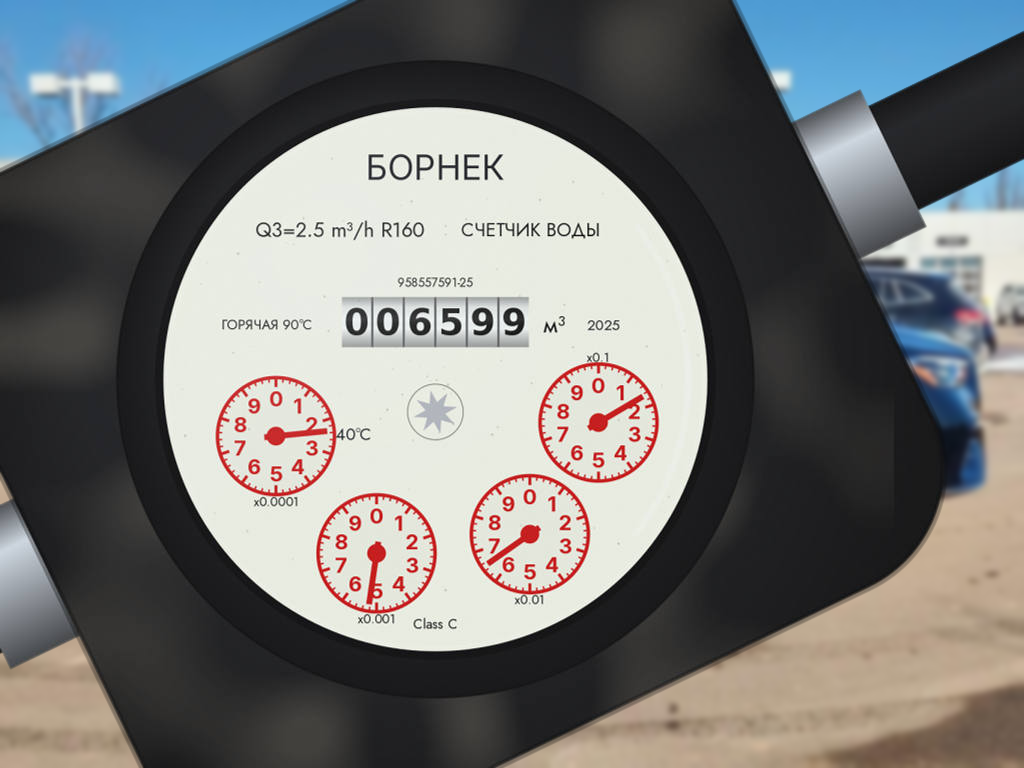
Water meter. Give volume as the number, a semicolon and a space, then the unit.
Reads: 6599.1652; m³
